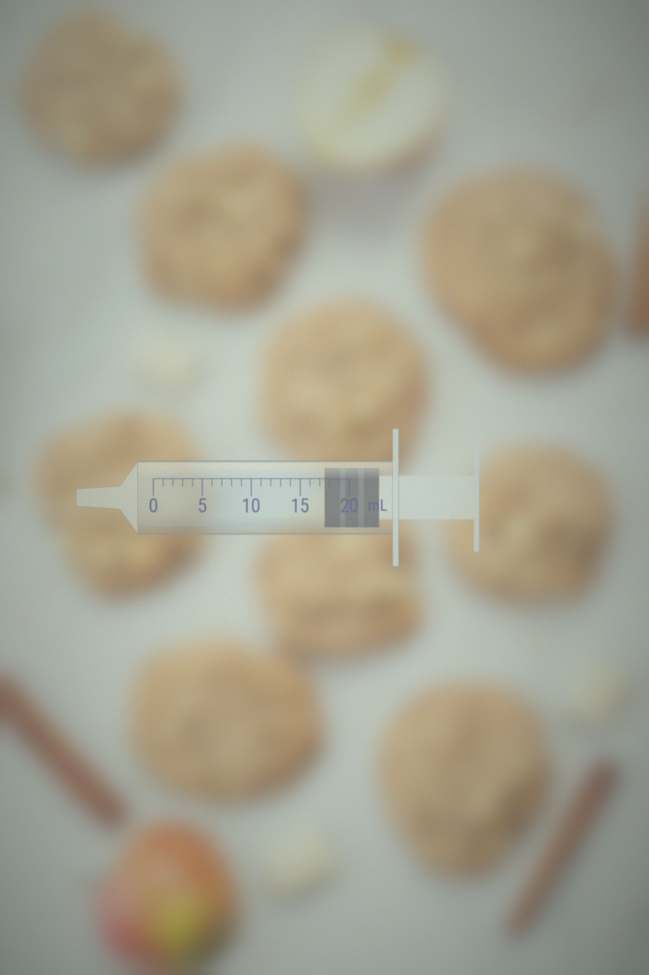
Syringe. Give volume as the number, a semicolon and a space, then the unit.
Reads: 17.5; mL
